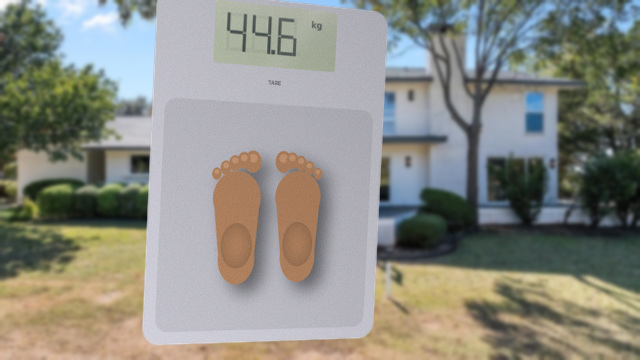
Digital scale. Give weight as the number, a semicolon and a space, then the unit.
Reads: 44.6; kg
